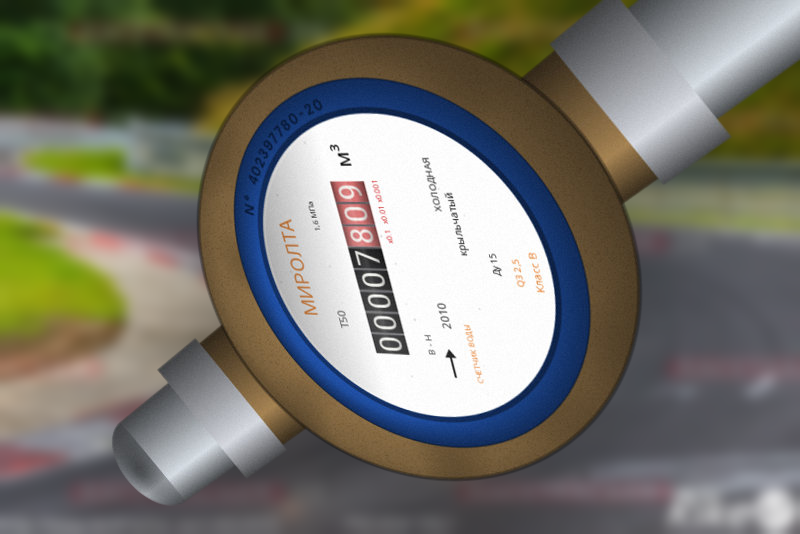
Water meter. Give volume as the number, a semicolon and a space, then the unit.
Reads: 7.809; m³
